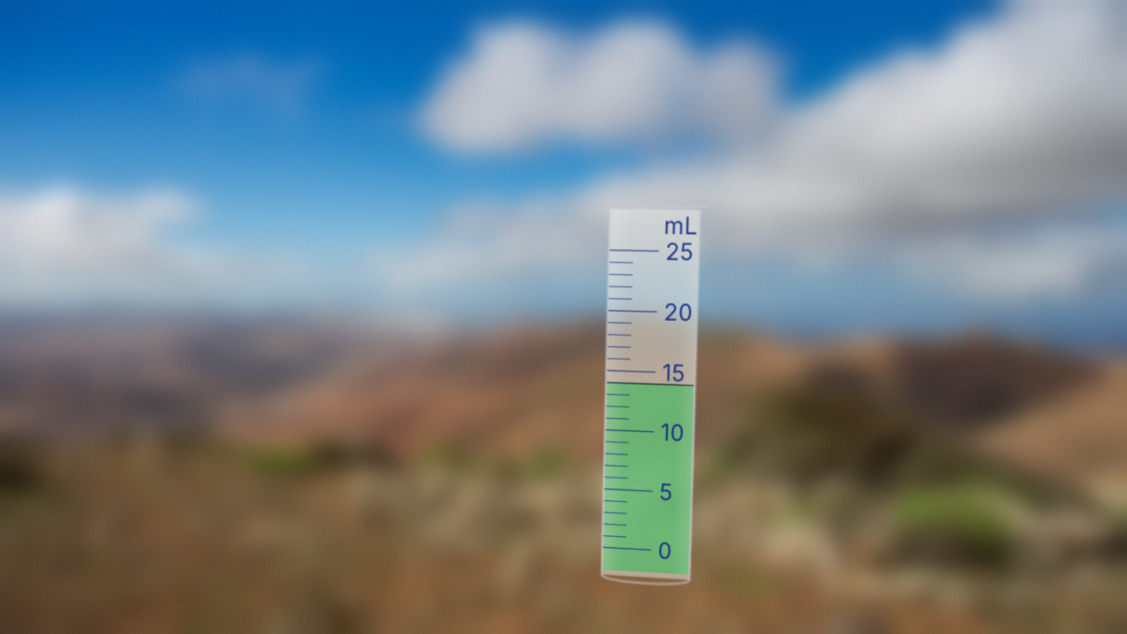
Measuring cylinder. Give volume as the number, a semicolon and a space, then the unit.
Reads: 14; mL
